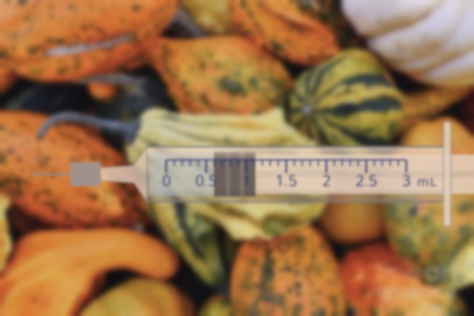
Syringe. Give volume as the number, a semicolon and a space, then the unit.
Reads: 0.6; mL
